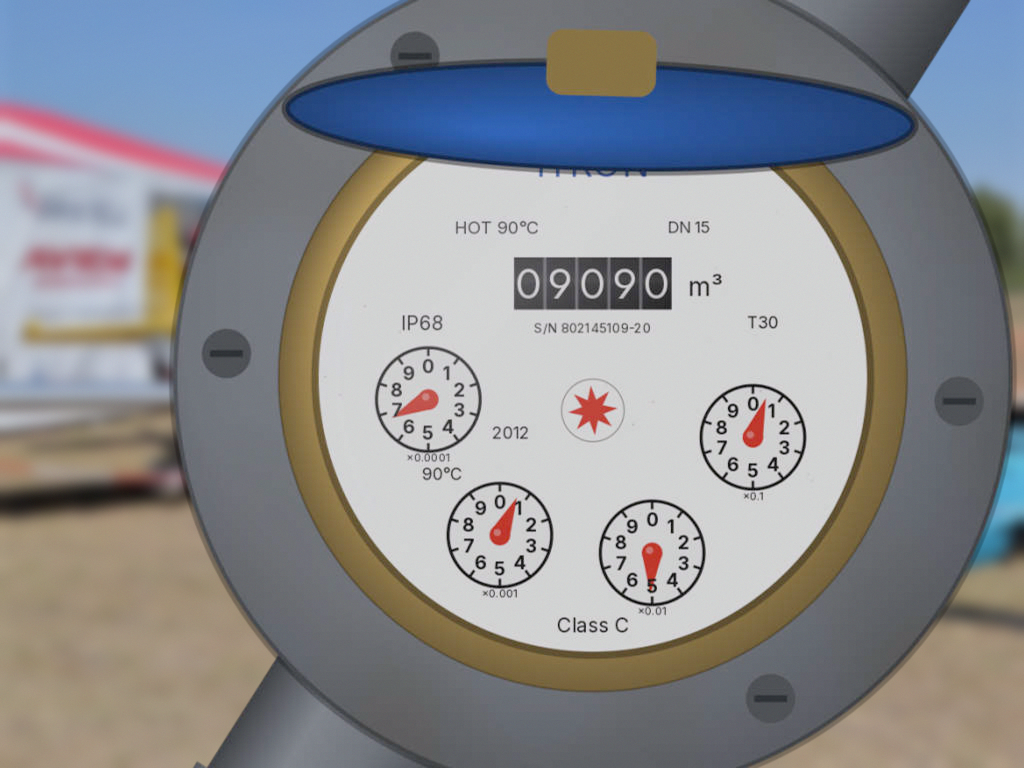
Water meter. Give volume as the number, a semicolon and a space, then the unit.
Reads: 9090.0506; m³
